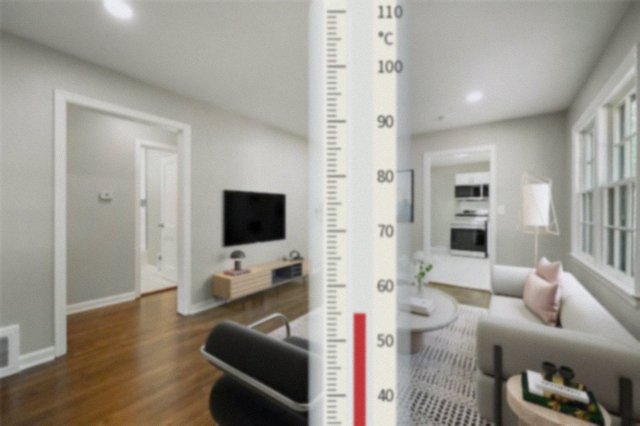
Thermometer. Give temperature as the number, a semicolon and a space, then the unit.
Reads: 55; °C
